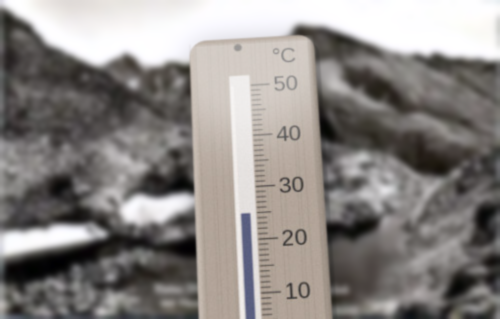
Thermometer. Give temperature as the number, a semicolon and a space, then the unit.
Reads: 25; °C
